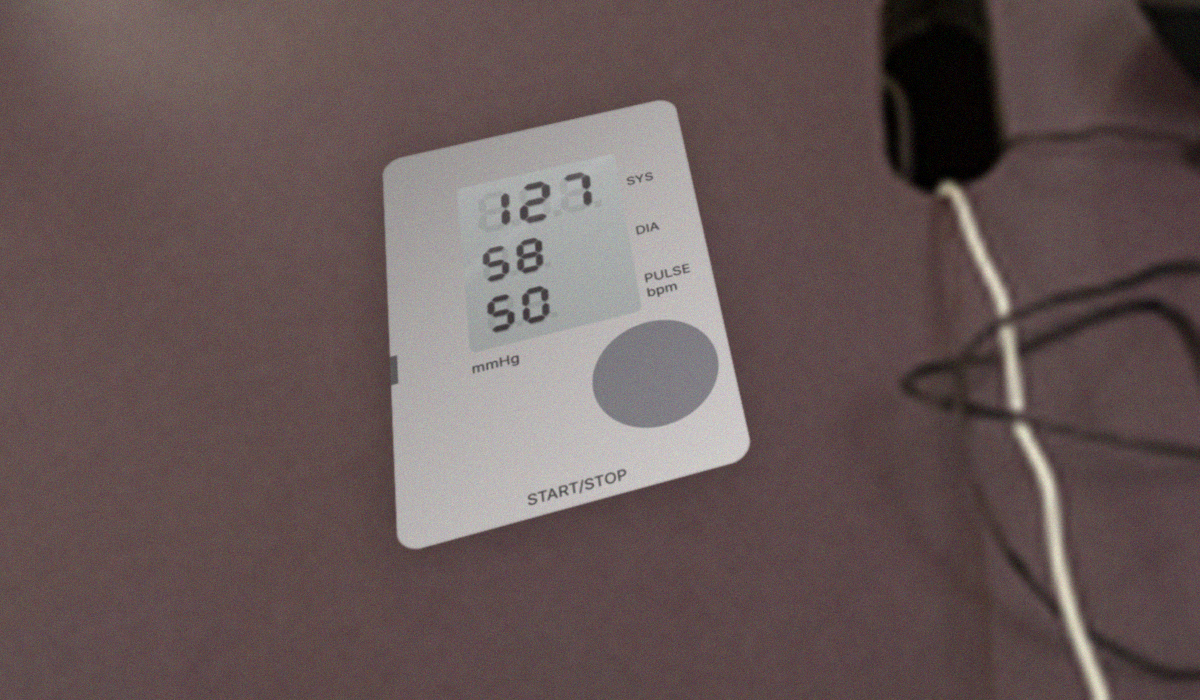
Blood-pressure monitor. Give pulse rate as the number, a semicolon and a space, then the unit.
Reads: 50; bpm
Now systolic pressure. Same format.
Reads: 127; mmHg
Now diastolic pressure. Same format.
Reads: 58; mmHg
